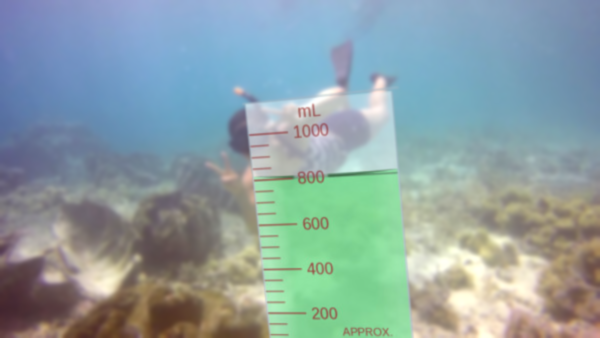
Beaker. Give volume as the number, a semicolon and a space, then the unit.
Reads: 800; mL
